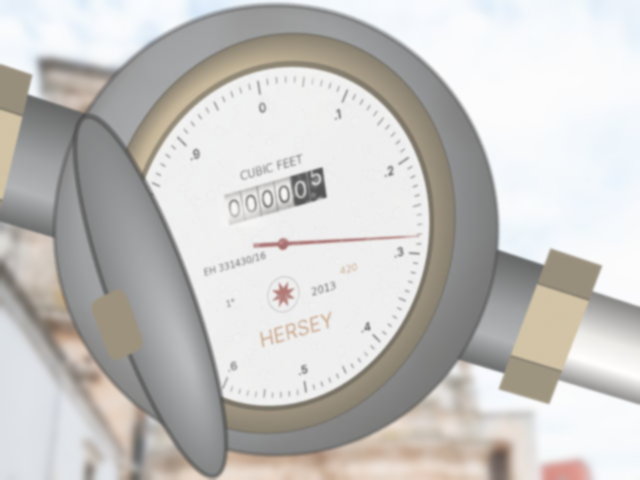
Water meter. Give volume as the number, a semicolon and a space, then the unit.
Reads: 5.28; ft³
